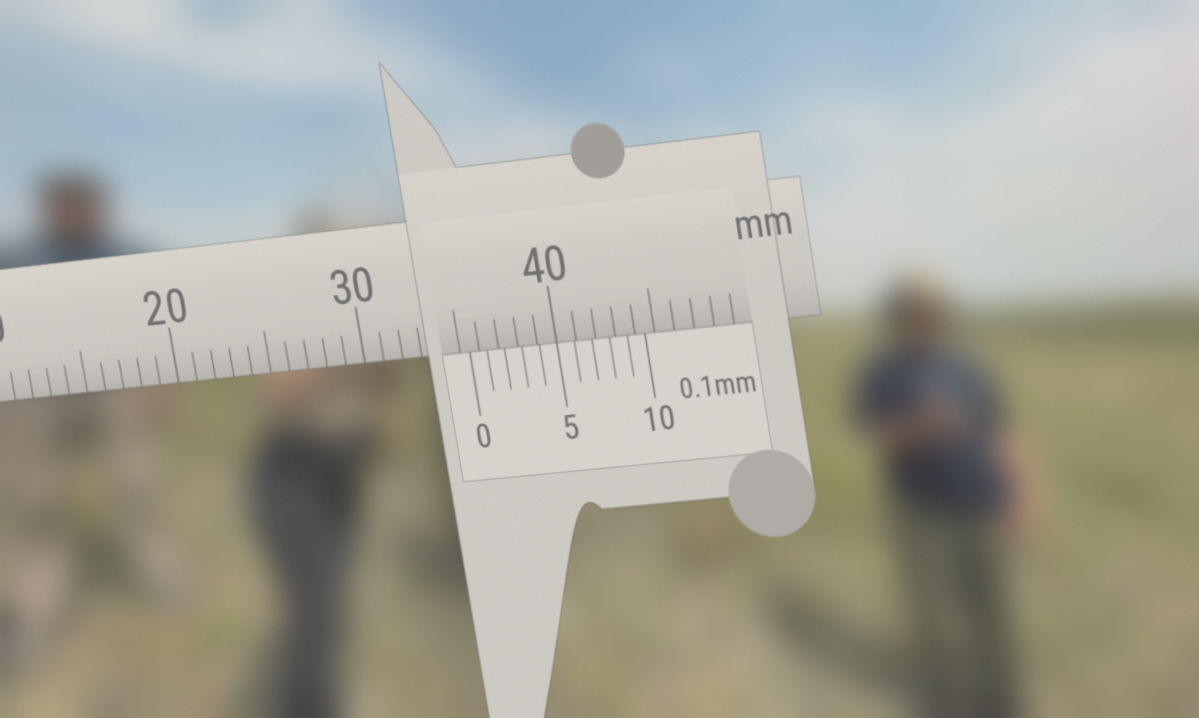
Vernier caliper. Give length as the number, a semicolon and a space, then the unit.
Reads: 35.5; mm
